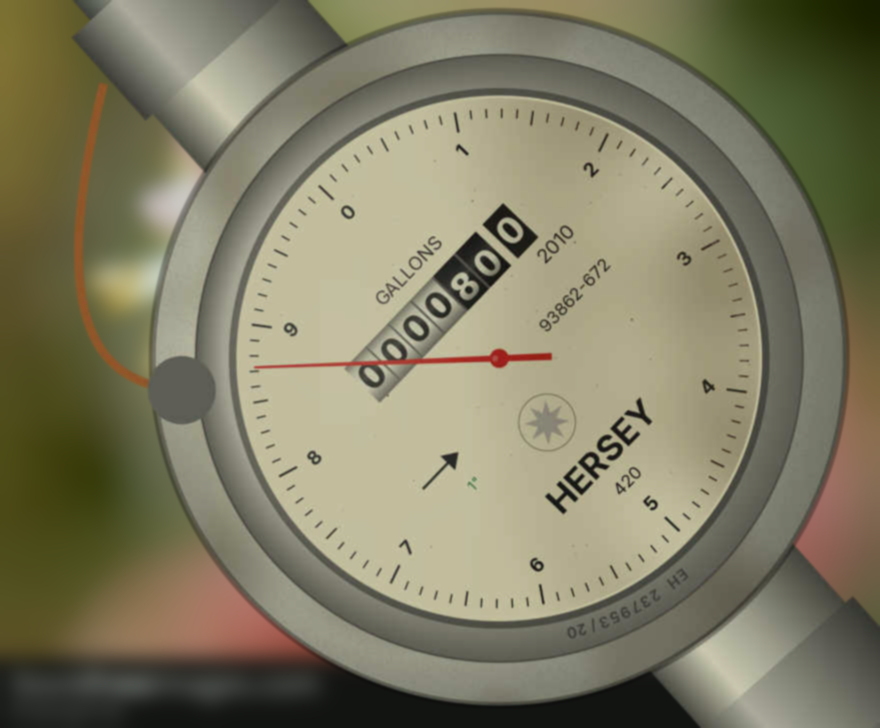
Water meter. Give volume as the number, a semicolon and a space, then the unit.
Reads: 798.7; gal
